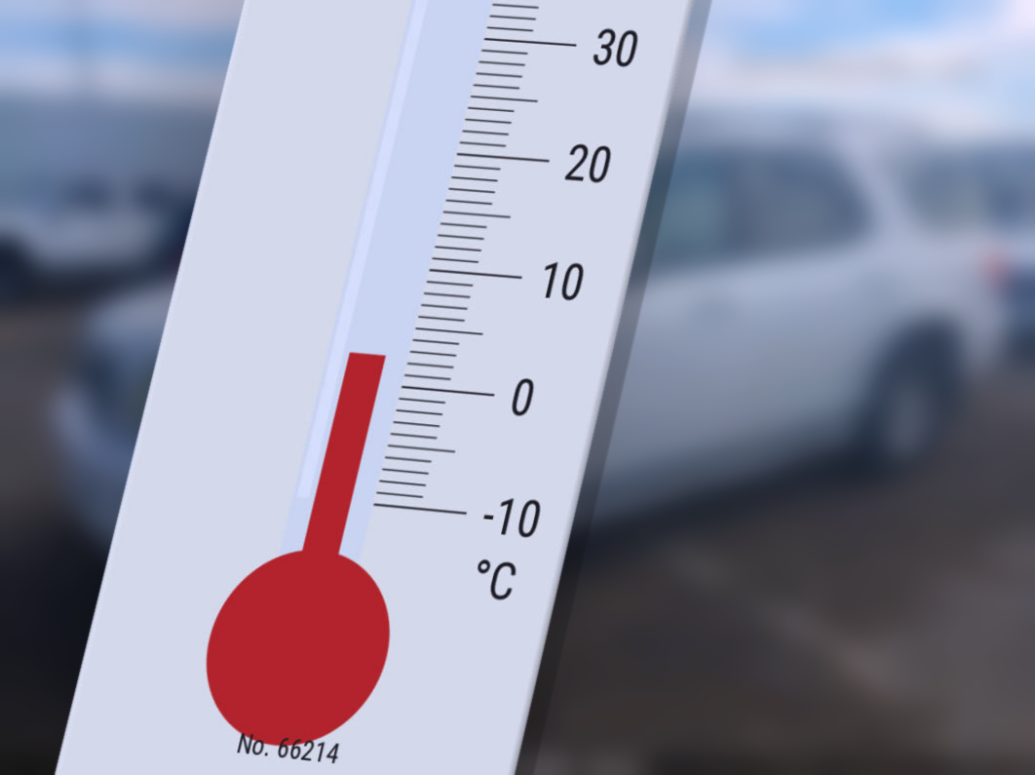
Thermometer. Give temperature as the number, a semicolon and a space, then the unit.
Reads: 2.5; °C
